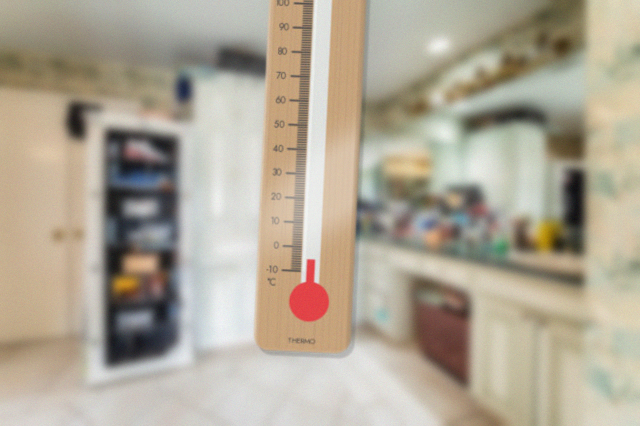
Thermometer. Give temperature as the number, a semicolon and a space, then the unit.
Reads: -5; °C
